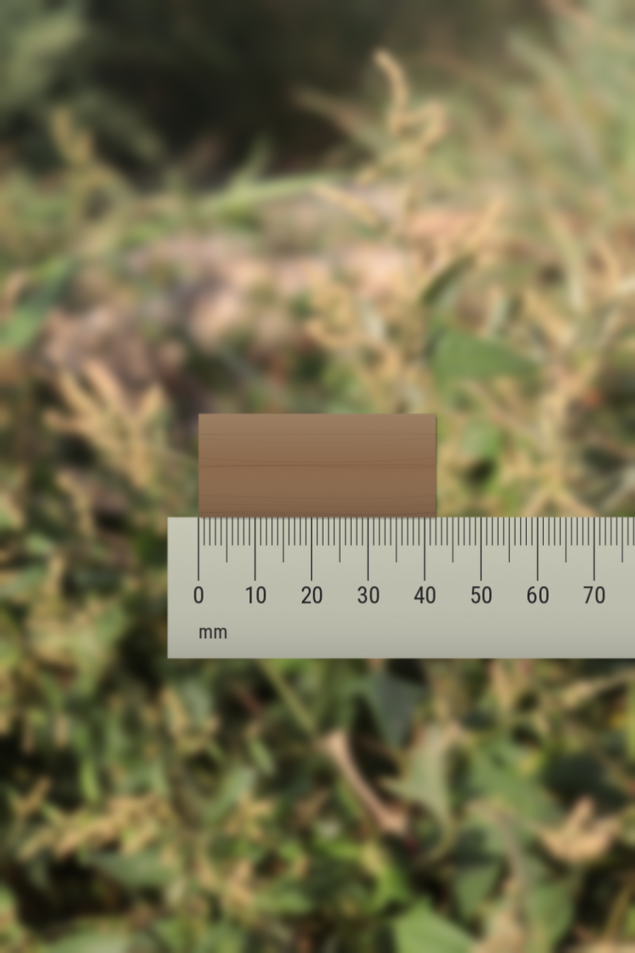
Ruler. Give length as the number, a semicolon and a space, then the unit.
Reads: 42; mm
